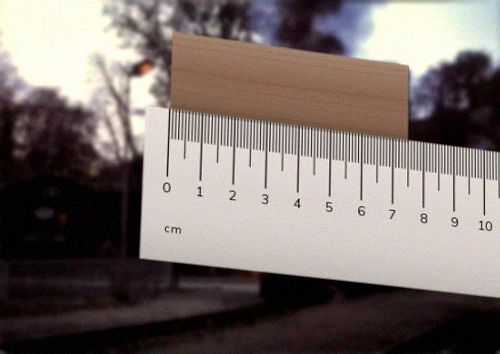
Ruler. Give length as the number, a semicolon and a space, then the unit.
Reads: 7.5; cm
